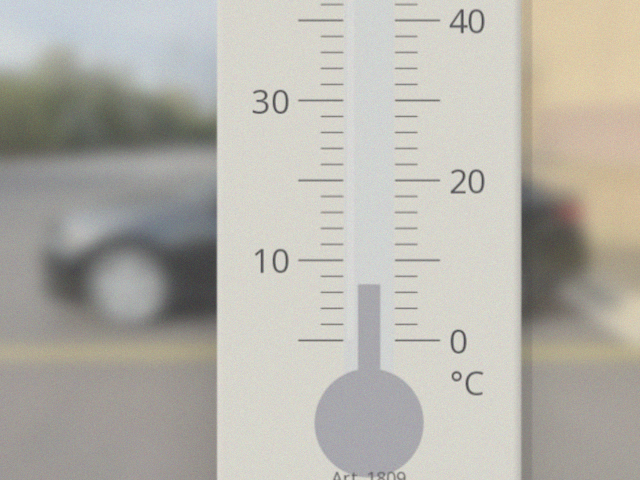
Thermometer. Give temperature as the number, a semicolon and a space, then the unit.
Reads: 7; °C
